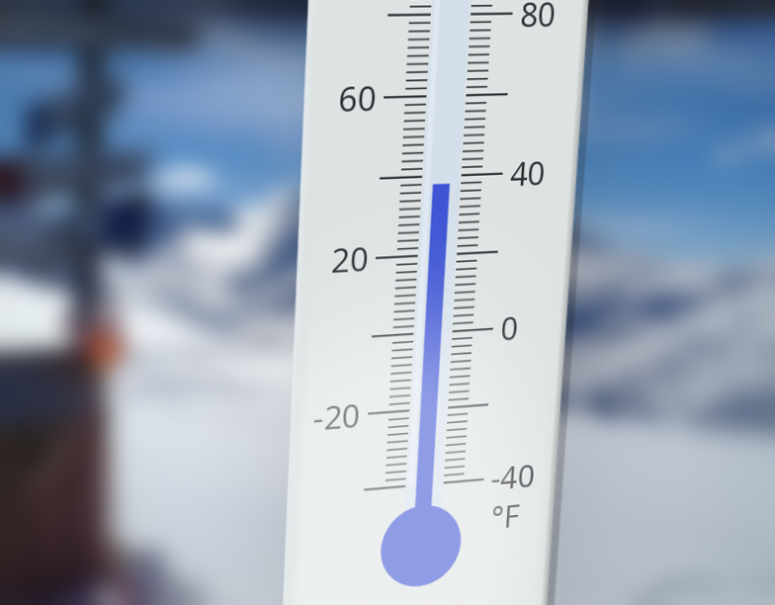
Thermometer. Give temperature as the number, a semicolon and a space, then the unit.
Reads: 38; °F
